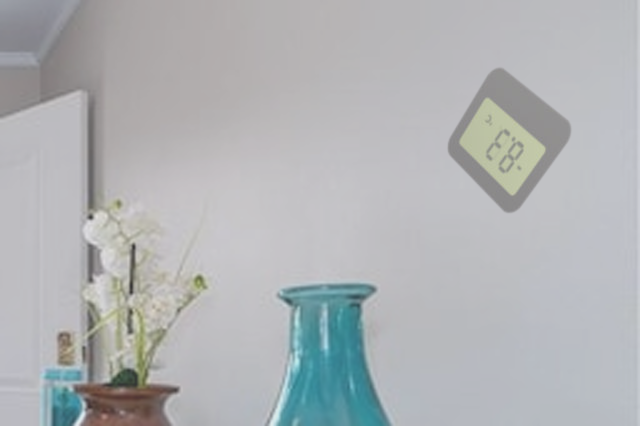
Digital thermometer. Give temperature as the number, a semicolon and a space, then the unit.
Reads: -8.3; °C
